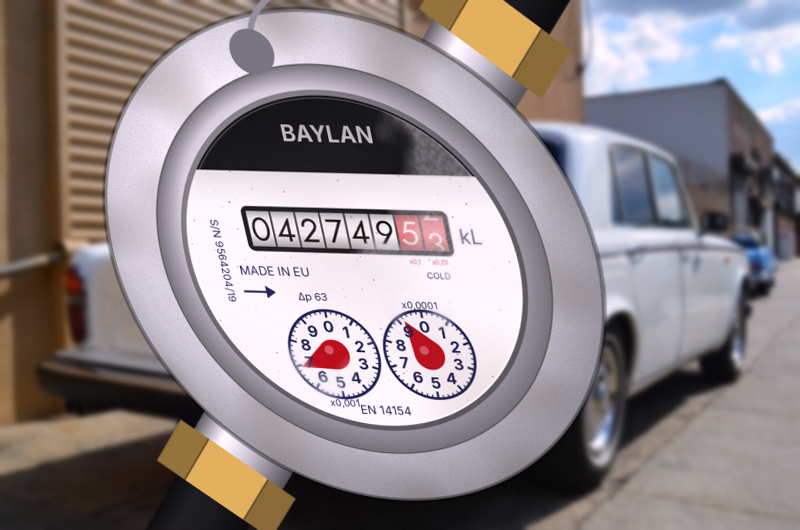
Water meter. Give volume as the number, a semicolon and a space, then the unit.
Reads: 42749.5269; kL
